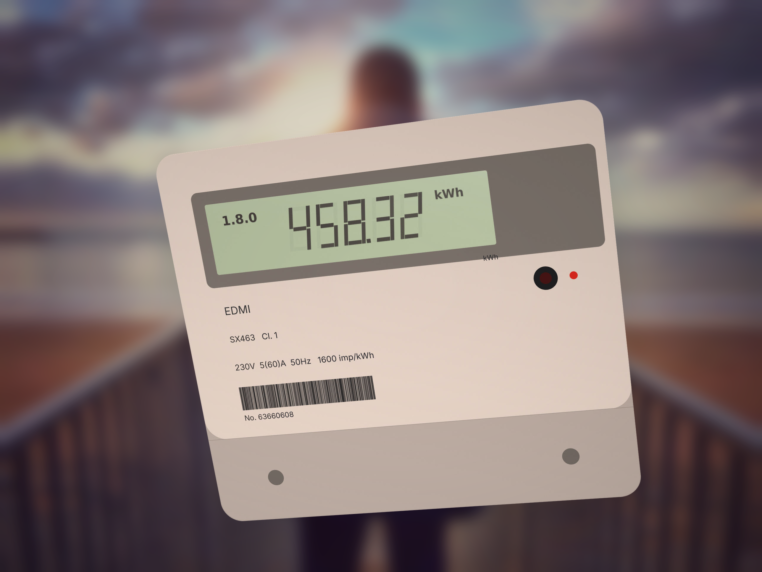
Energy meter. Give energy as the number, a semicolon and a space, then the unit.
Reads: 458.32; kWh
